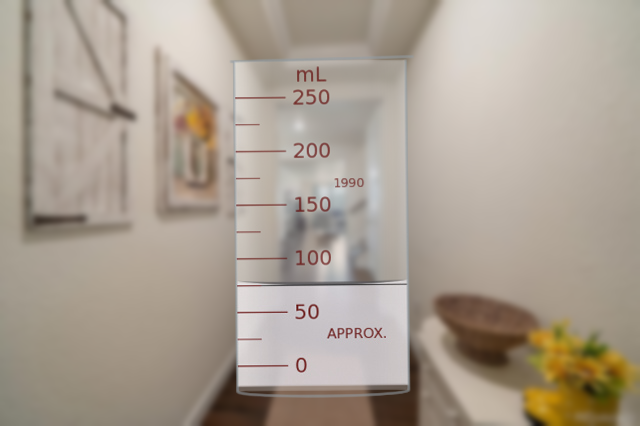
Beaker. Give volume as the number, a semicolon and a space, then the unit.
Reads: 75; mL
